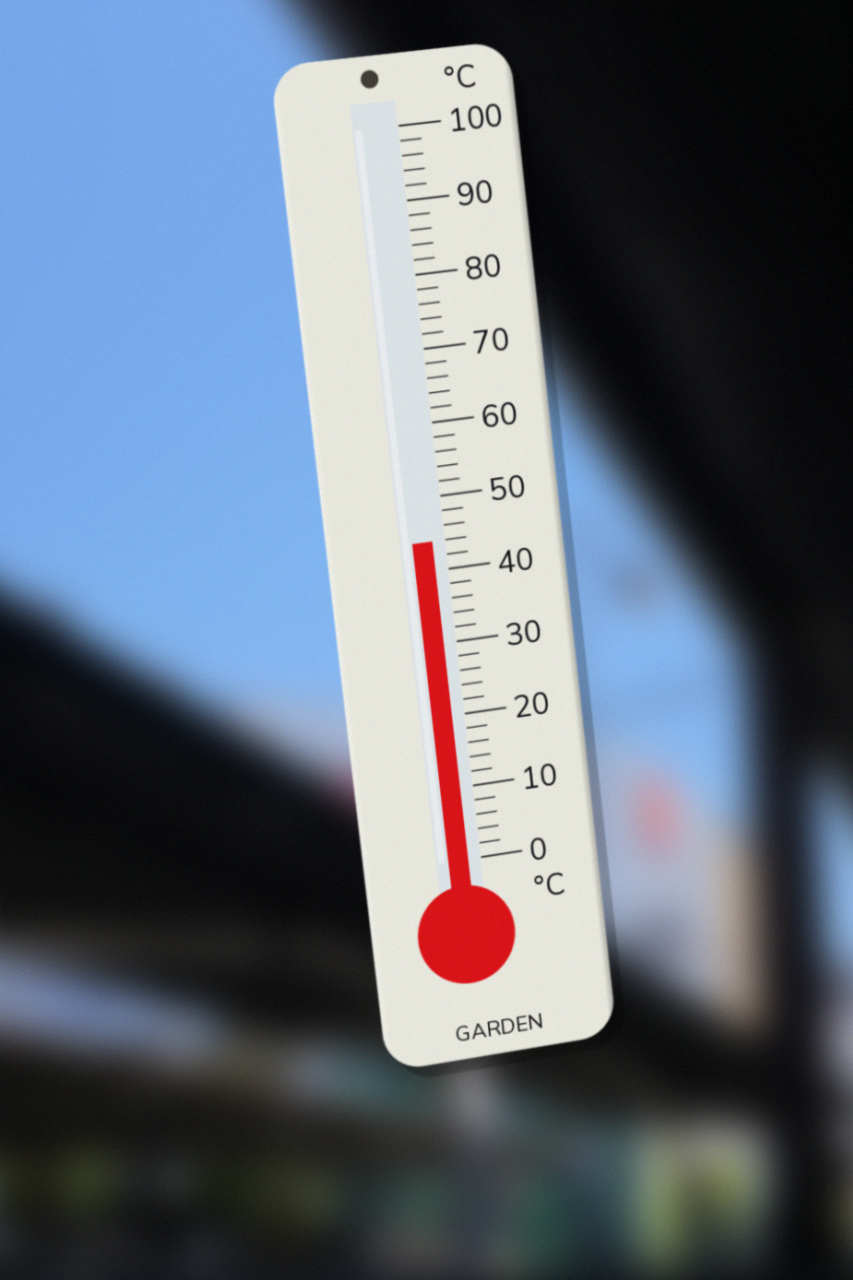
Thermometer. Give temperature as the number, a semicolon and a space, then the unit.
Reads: 44; °C
